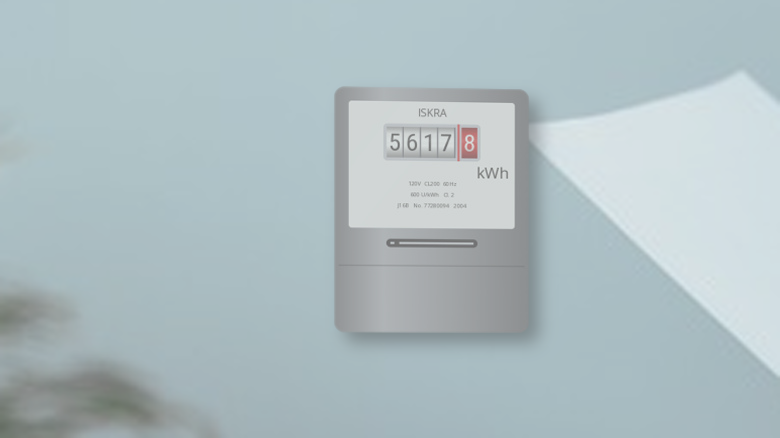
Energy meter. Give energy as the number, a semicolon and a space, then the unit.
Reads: 5617.8; kWh
